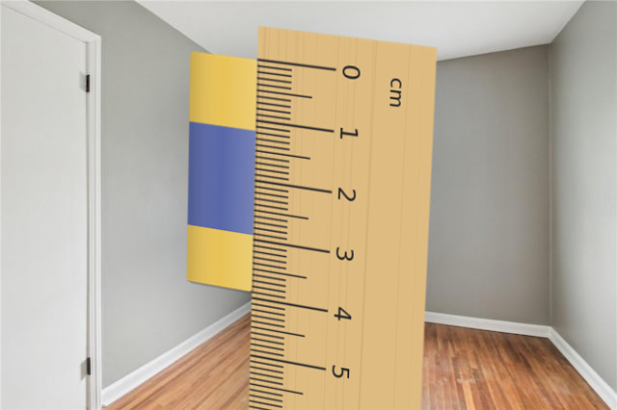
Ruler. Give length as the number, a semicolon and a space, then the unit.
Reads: 3.9; cm
